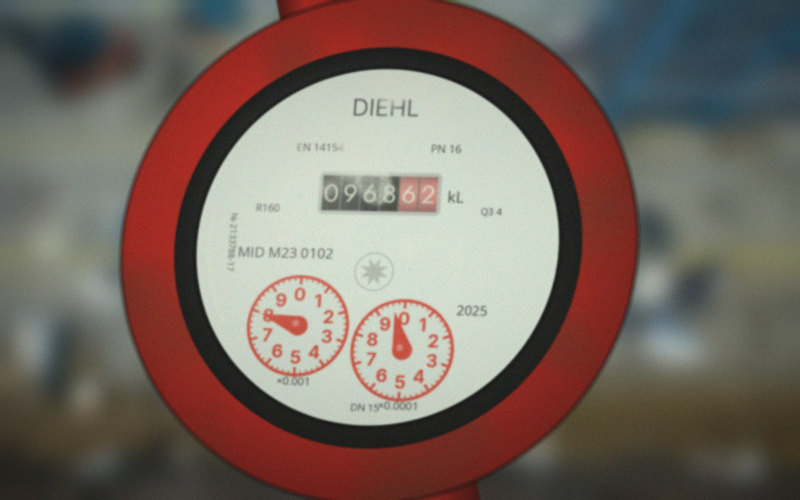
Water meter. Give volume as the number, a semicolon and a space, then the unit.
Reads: 968.6279; kL
